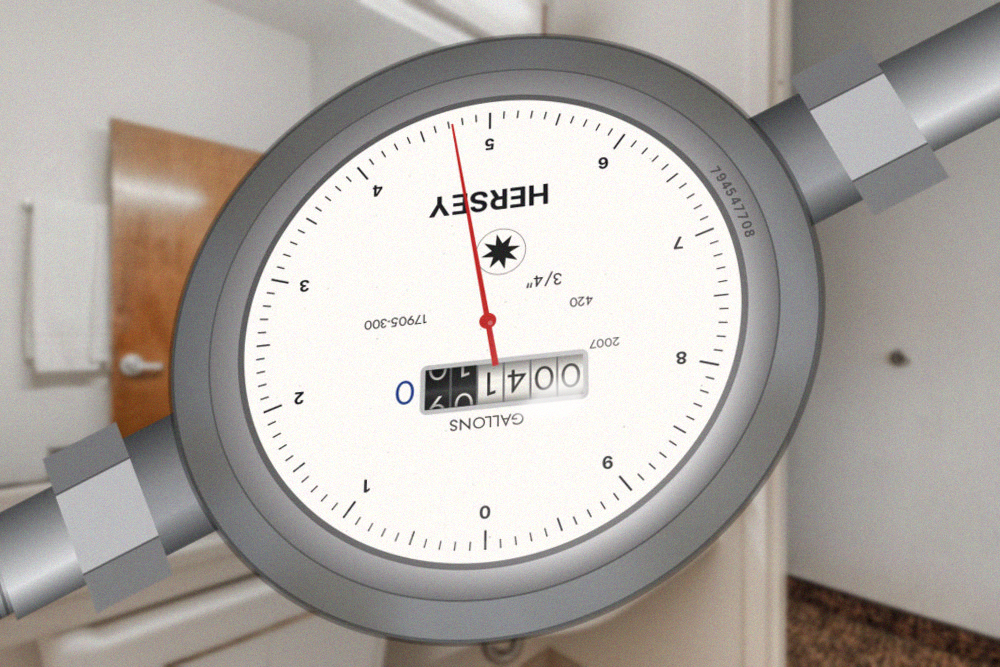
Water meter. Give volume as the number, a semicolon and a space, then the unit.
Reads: 41094.7; gal
